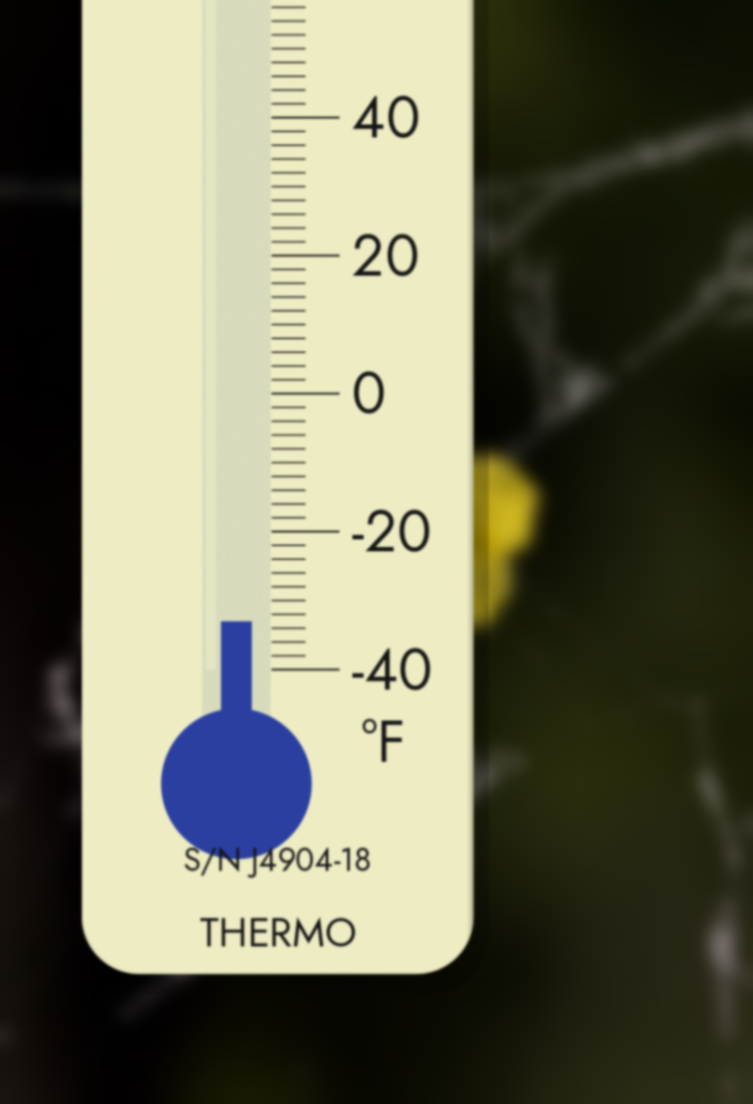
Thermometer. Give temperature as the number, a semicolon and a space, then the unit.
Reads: -33; °F
